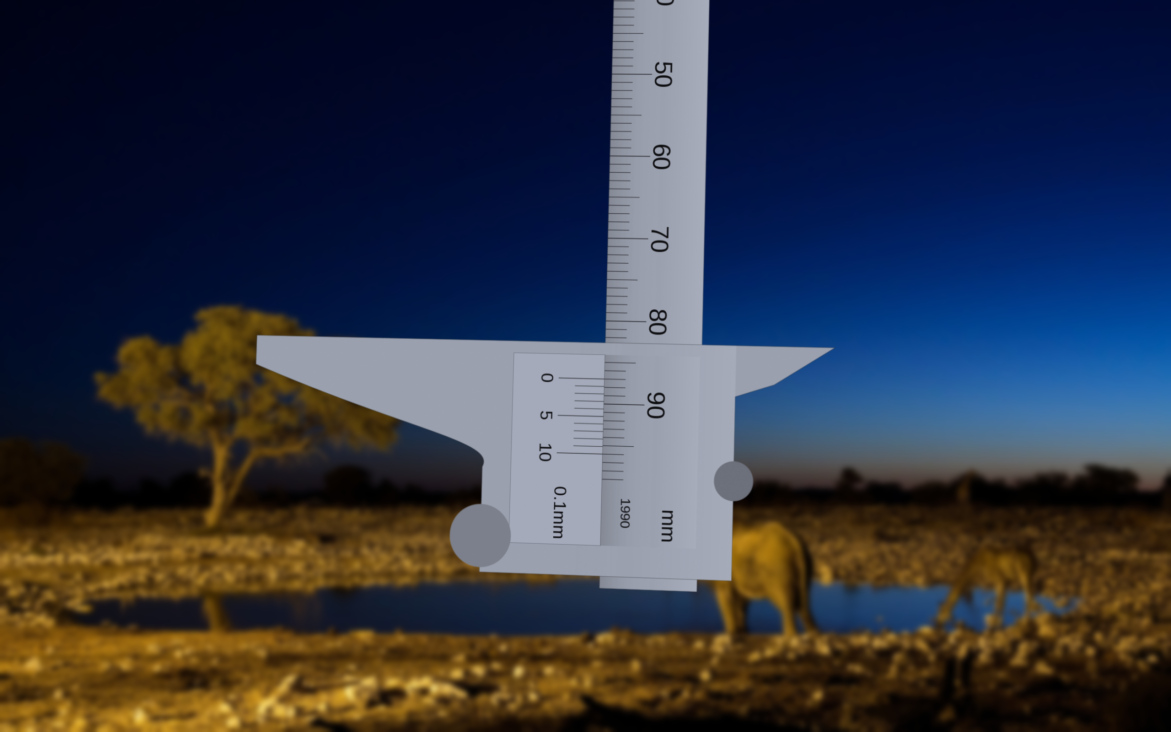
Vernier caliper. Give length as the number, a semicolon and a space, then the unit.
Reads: 87.0; mm
